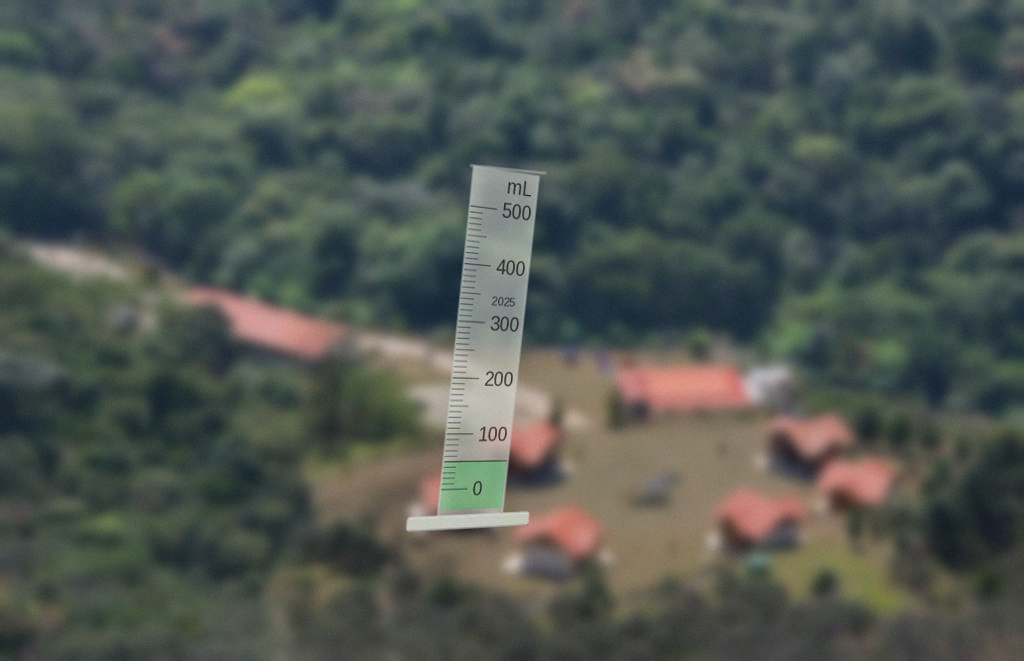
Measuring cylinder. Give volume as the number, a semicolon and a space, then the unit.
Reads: 50; mL
